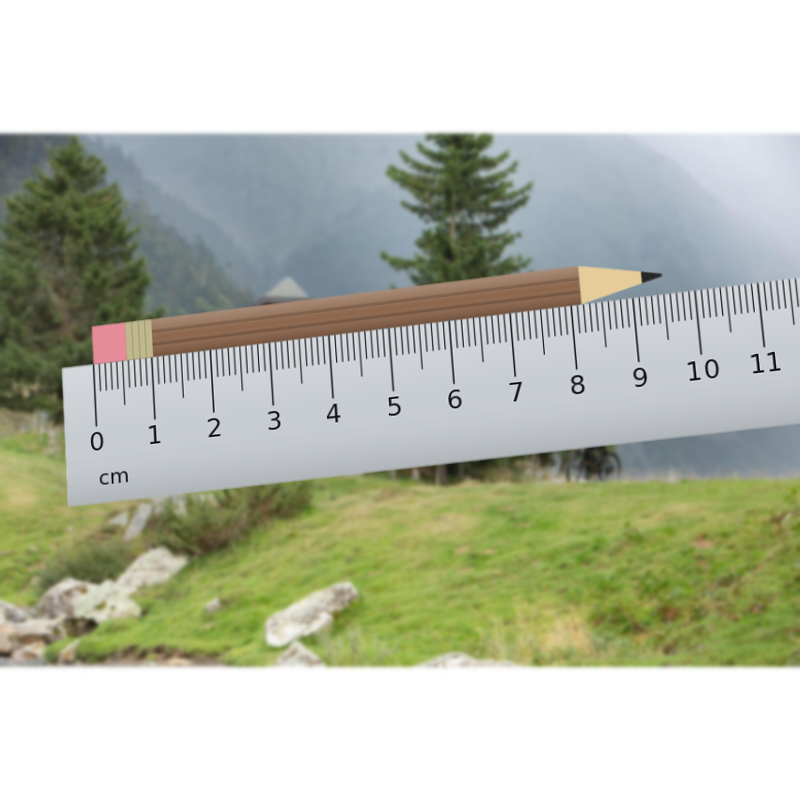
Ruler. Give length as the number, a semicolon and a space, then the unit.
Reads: 9.5; cm
